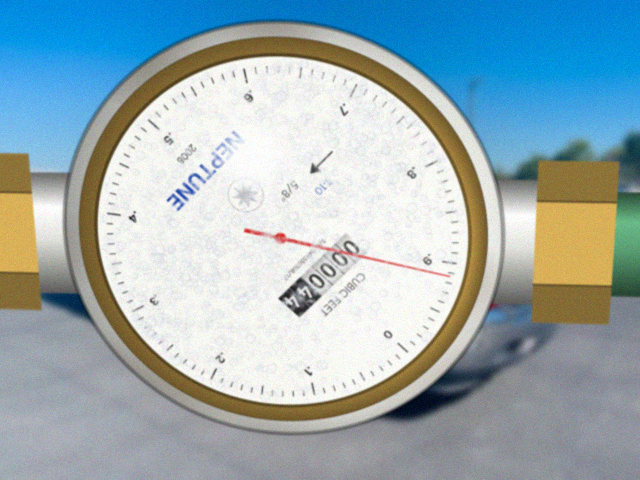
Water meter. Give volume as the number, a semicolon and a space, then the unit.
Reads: 43.91; ft³
